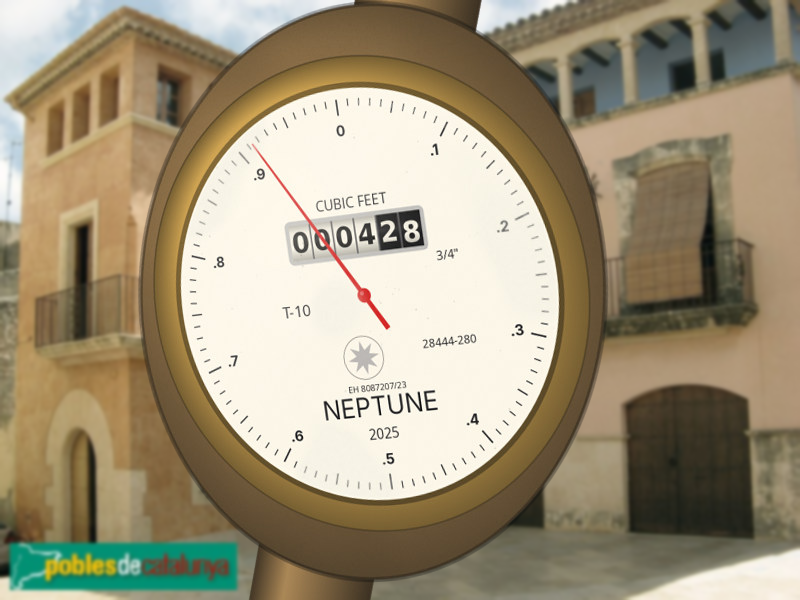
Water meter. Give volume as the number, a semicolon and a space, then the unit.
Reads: 427.91; ft³
